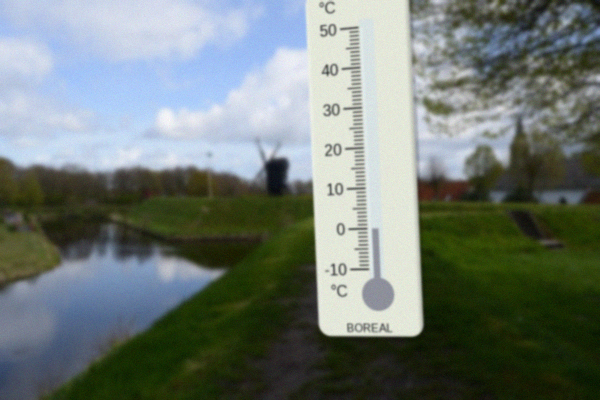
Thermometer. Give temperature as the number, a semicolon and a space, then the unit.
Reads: 0; °C
